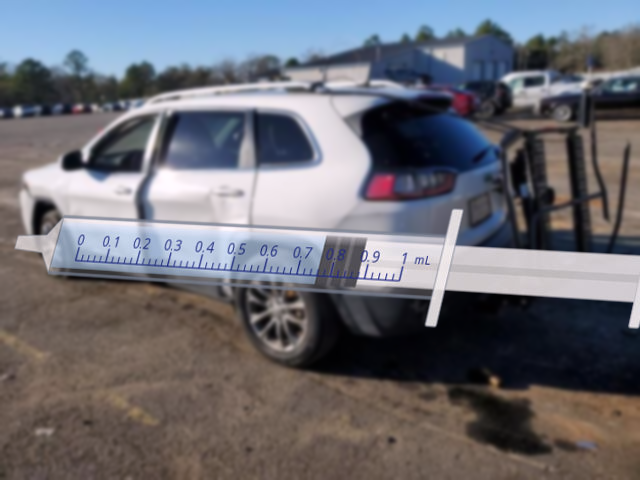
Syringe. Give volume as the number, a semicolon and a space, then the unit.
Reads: 0.76; mL
